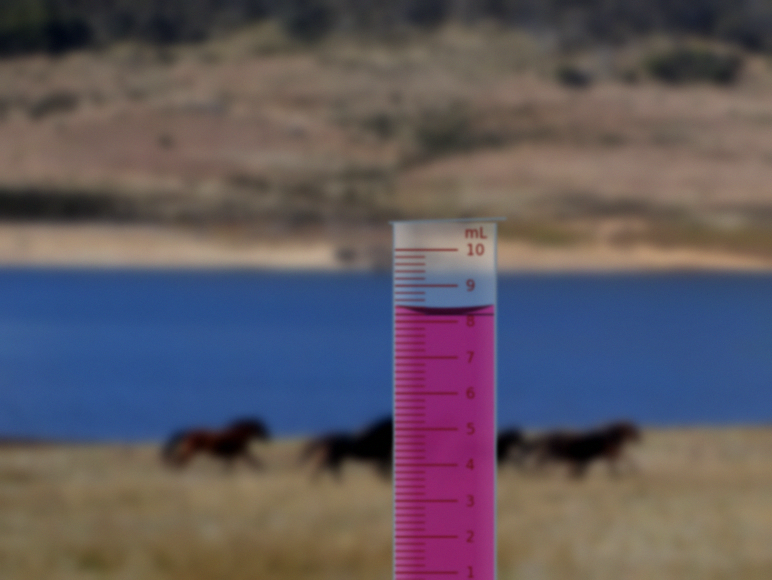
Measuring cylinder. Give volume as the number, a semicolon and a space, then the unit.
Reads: 8.2; mL
